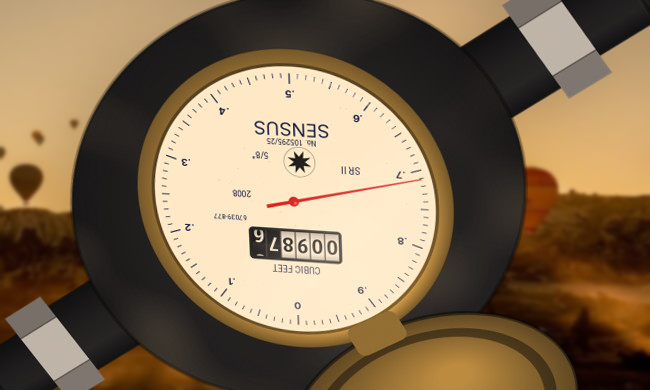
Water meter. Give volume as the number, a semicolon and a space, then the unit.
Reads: 9875.71; ft³
